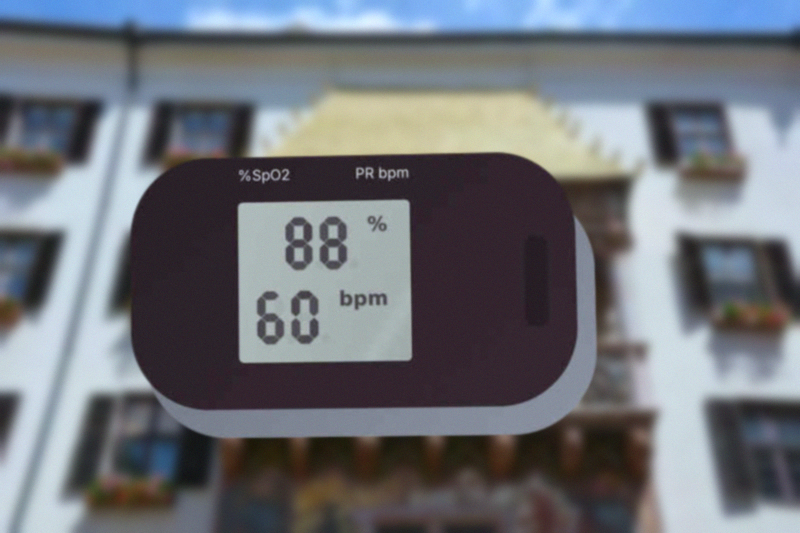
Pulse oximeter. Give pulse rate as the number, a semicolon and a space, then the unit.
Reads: 60; bpm
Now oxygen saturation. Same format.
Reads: 88; %
